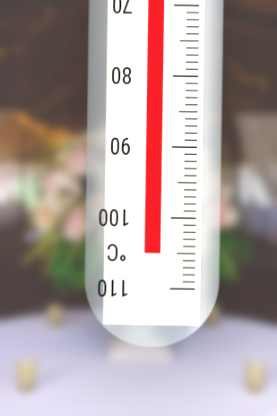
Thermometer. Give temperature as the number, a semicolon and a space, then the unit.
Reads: 105; °C
